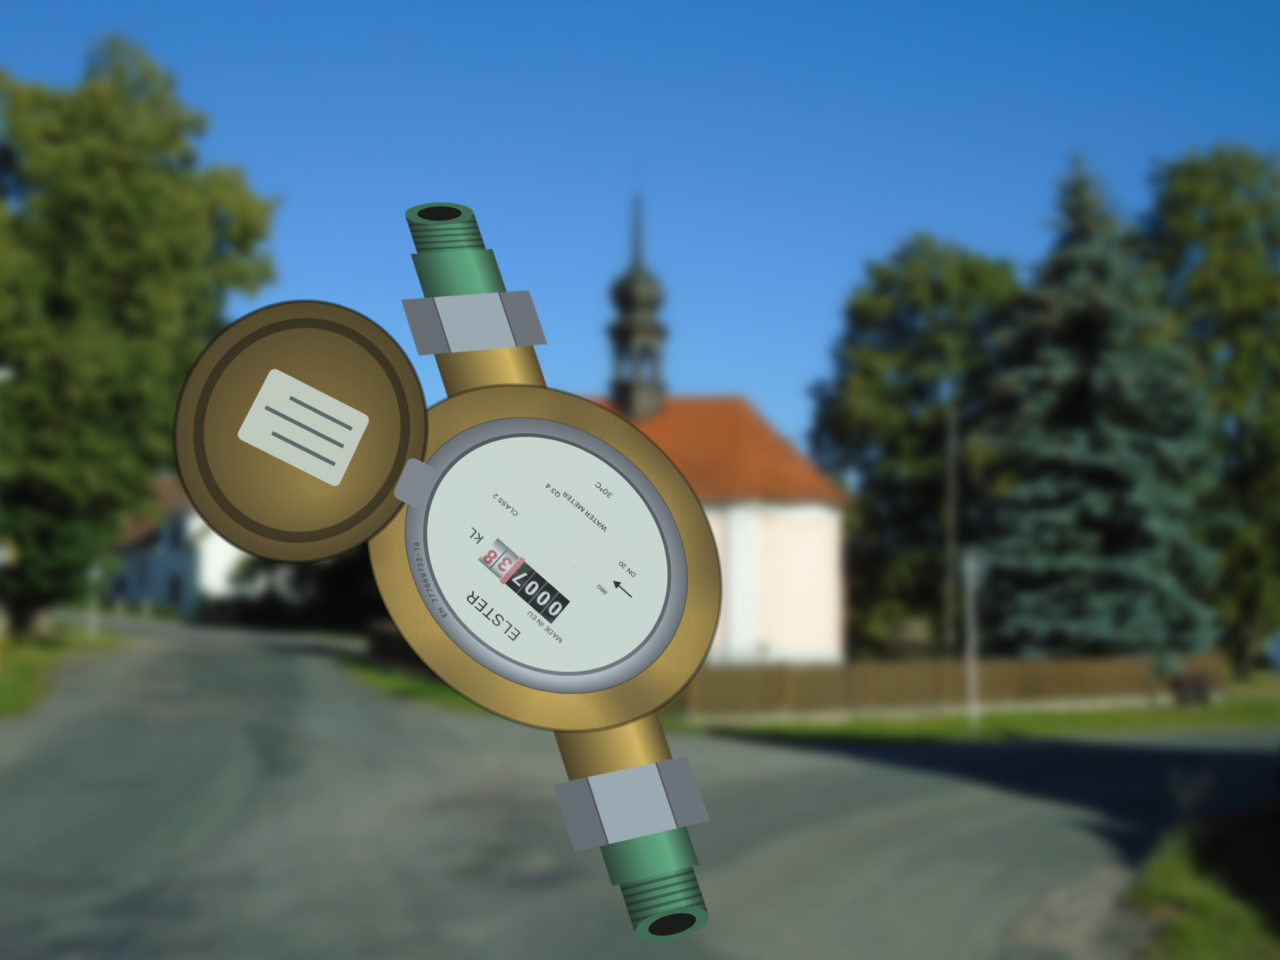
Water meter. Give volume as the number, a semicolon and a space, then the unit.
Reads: 7.38; kL
